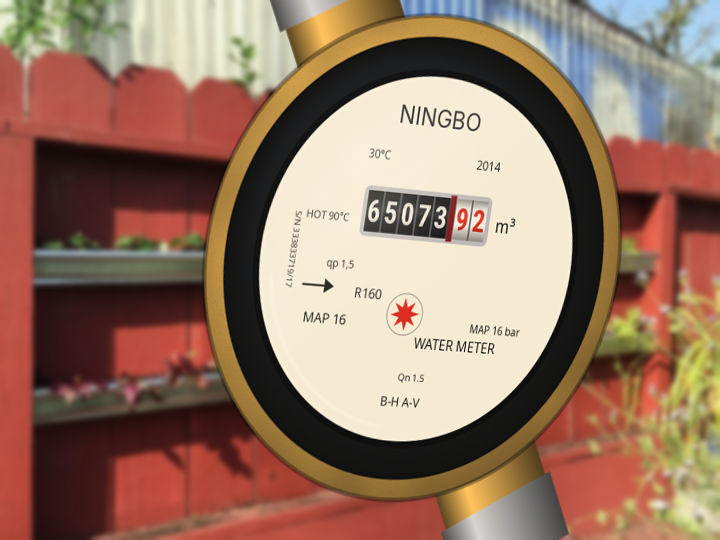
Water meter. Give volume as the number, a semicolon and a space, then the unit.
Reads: 65073.92; m³
